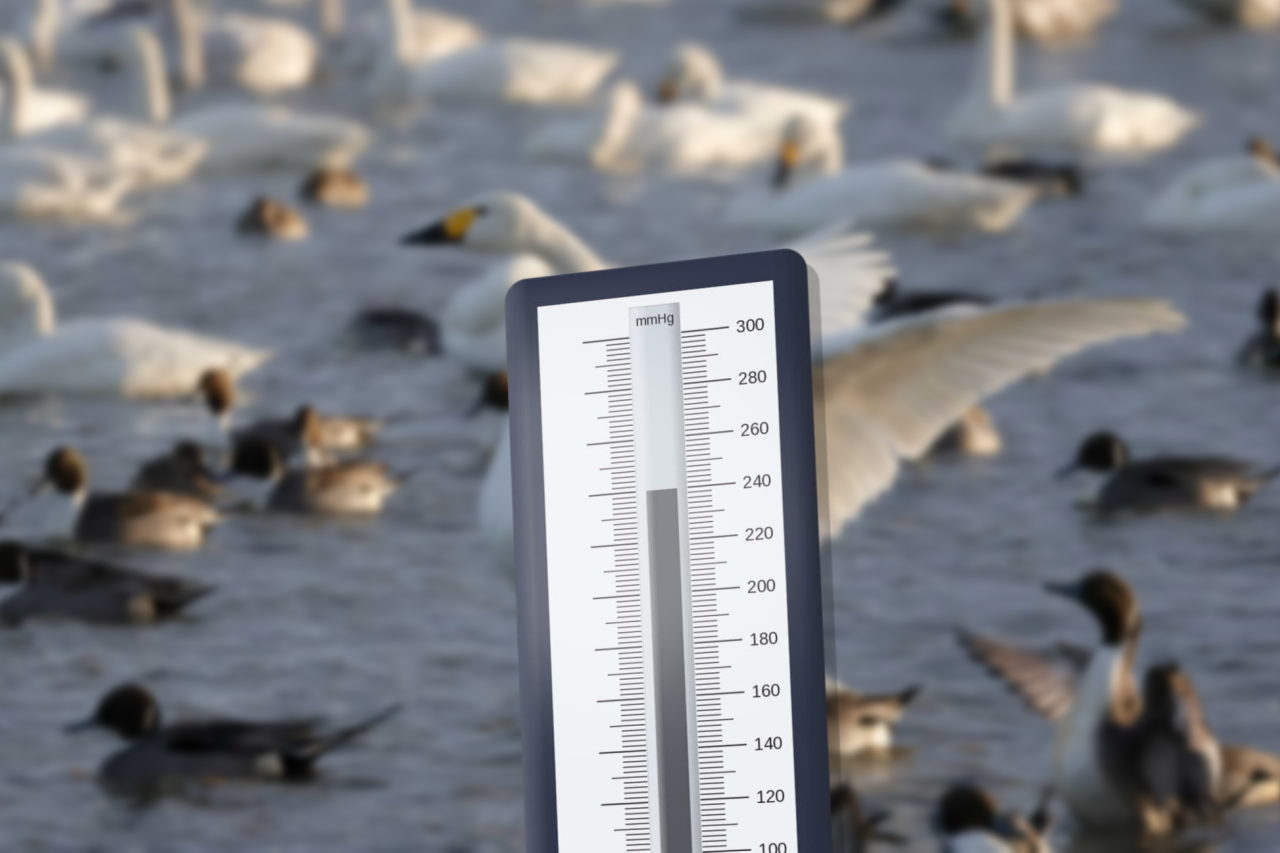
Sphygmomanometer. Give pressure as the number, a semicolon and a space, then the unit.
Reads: 240; mmHg
